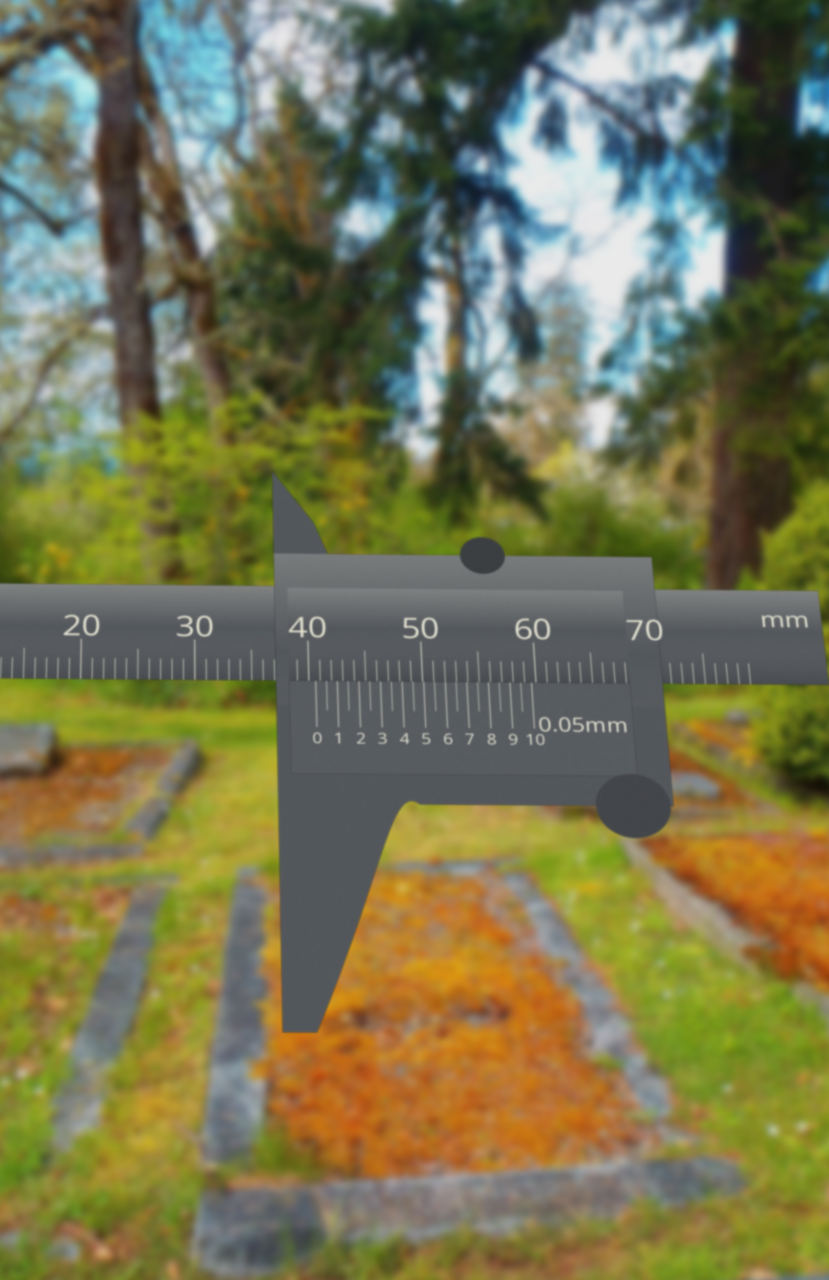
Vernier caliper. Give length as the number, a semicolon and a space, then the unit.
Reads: 40.6; mm
